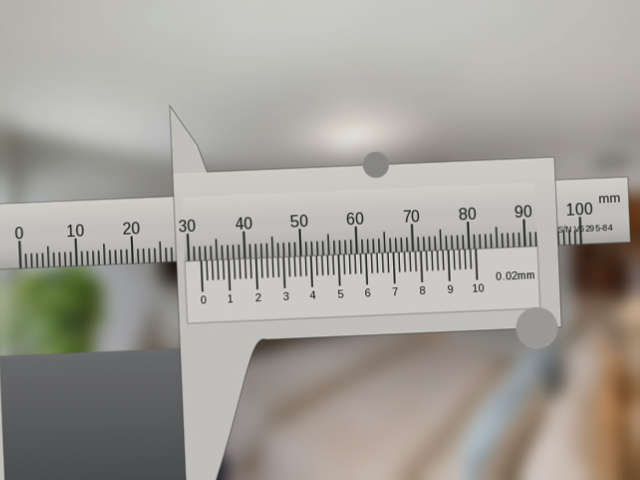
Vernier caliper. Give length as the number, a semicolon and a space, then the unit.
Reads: 32.2; mm
